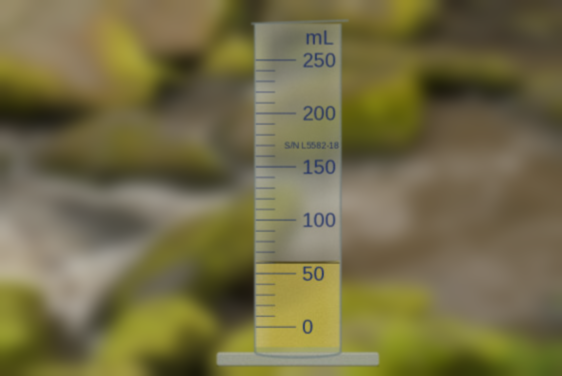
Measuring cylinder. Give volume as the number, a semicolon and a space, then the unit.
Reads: 60; mL
